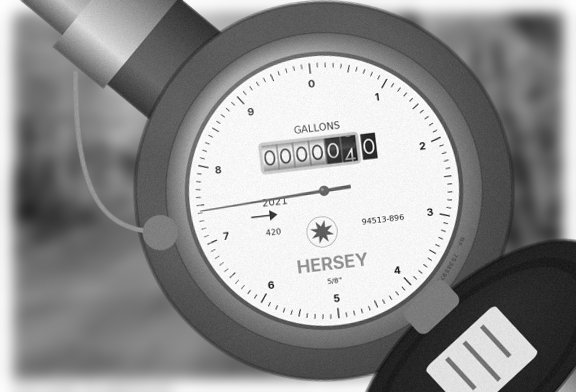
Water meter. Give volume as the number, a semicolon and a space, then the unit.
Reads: 37.4; gal
